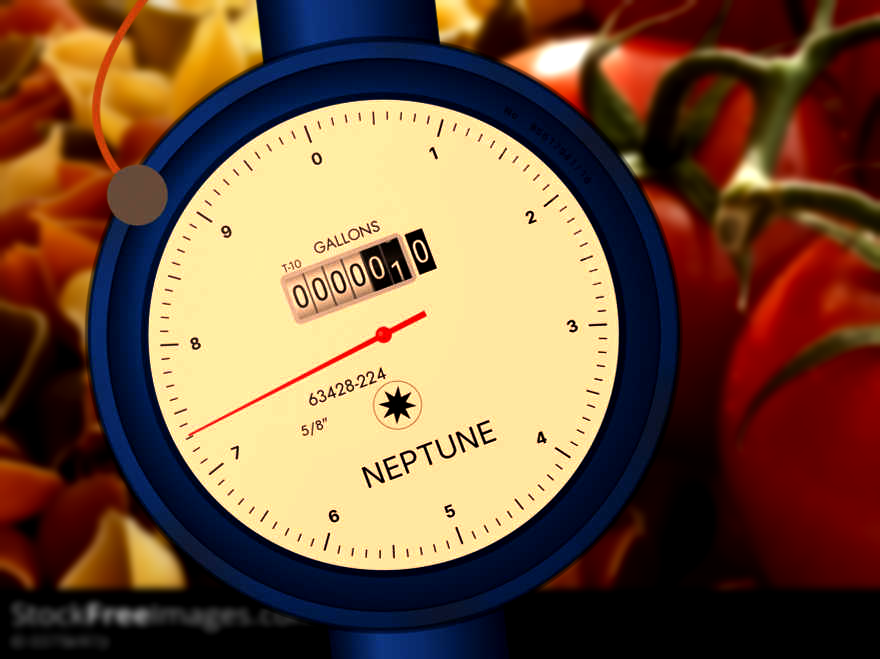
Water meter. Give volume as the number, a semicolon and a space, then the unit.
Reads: 7.3; gal
